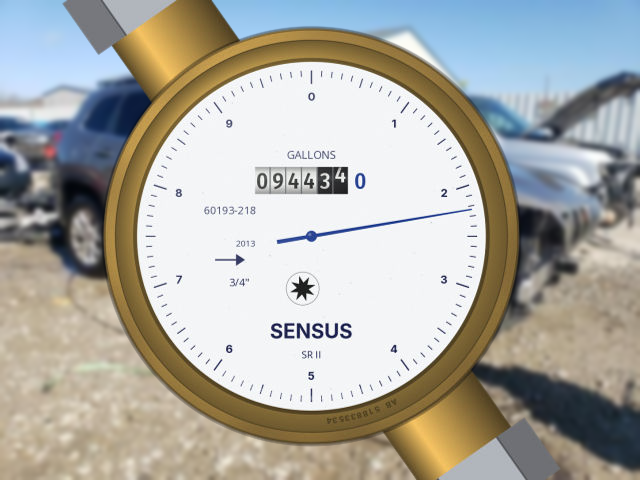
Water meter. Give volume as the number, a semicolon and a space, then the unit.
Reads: 944342.2; gal
